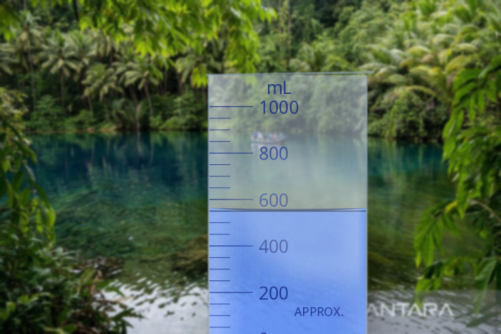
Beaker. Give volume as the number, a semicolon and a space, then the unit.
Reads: 550; mL
